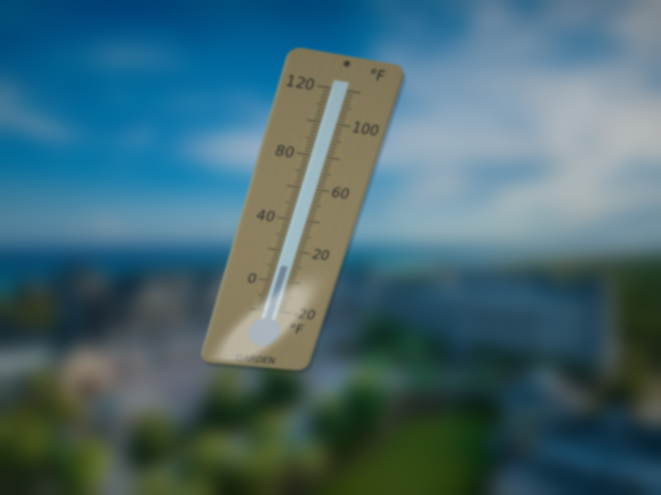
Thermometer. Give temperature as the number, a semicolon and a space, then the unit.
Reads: 10; °F
